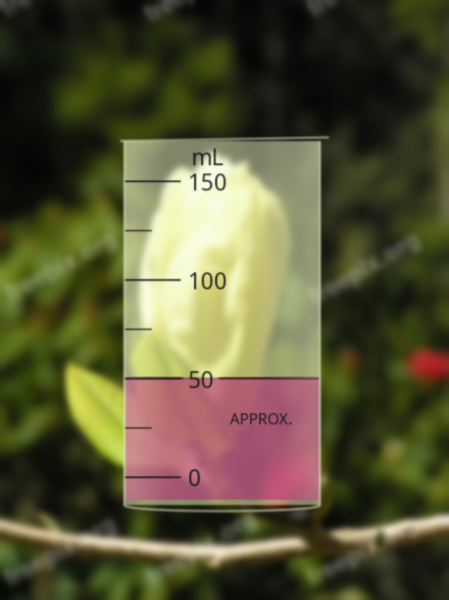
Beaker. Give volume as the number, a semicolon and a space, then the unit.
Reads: 50; mL
